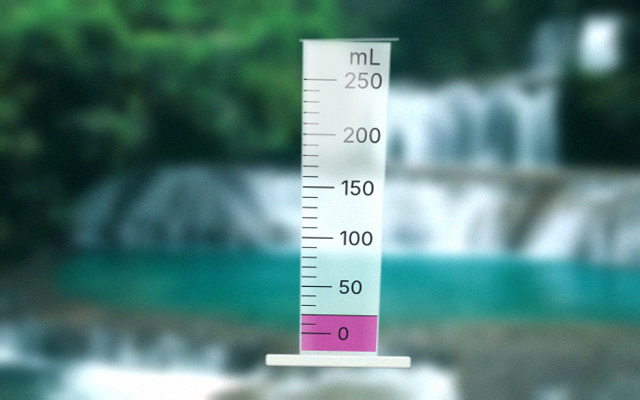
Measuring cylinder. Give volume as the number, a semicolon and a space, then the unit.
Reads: 20; mL
